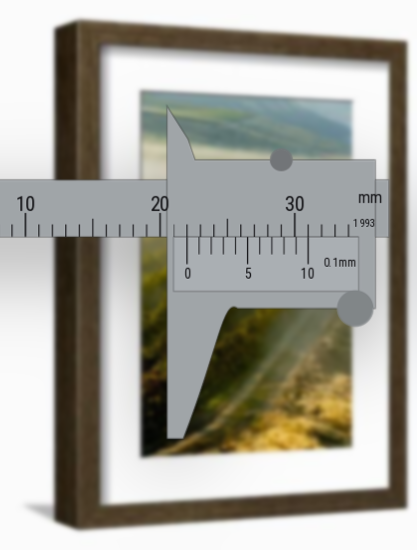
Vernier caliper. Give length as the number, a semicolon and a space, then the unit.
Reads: 22.0; mm
